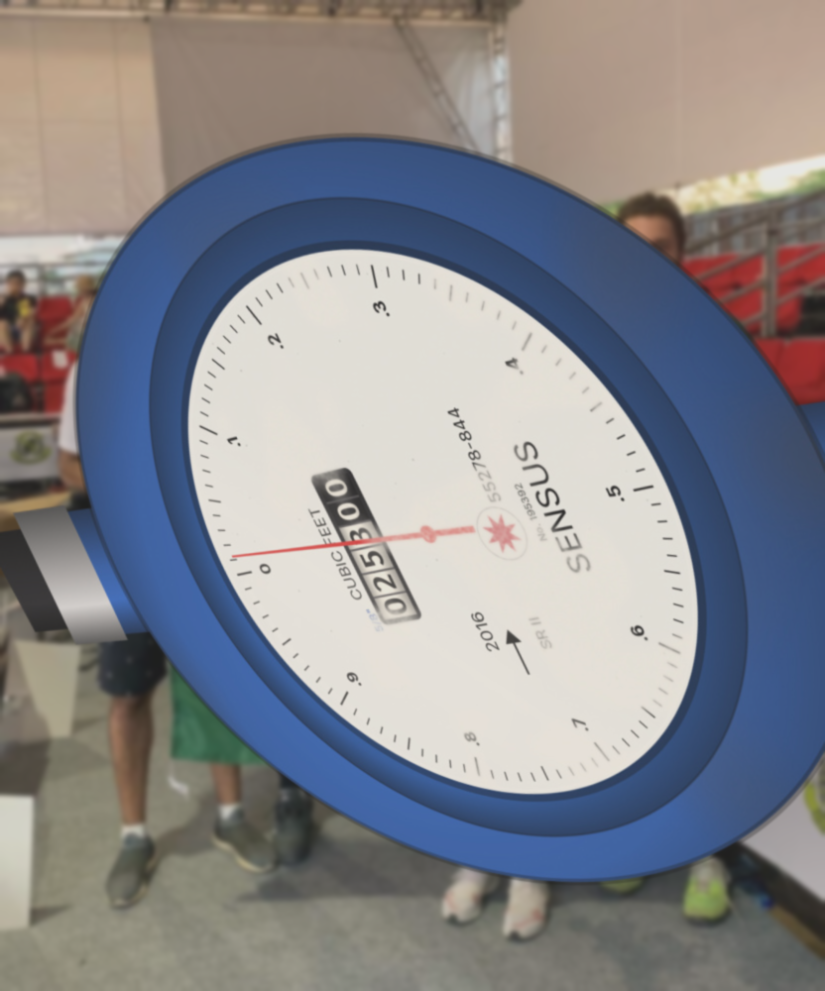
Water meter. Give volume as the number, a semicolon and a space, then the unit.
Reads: 25300.01; ft³
